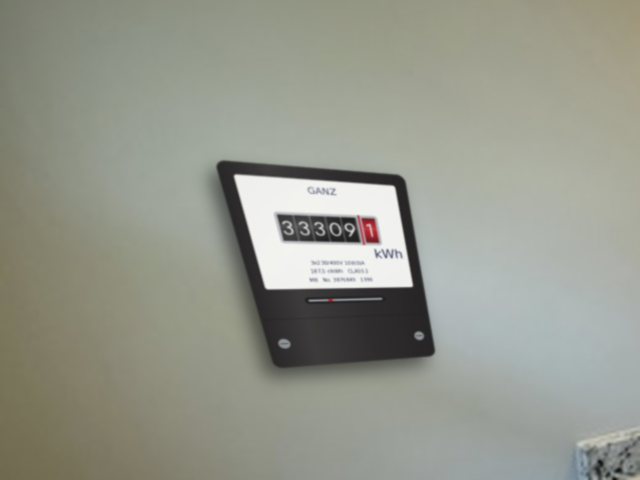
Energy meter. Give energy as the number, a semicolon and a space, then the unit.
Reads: 33309.1; kWh
